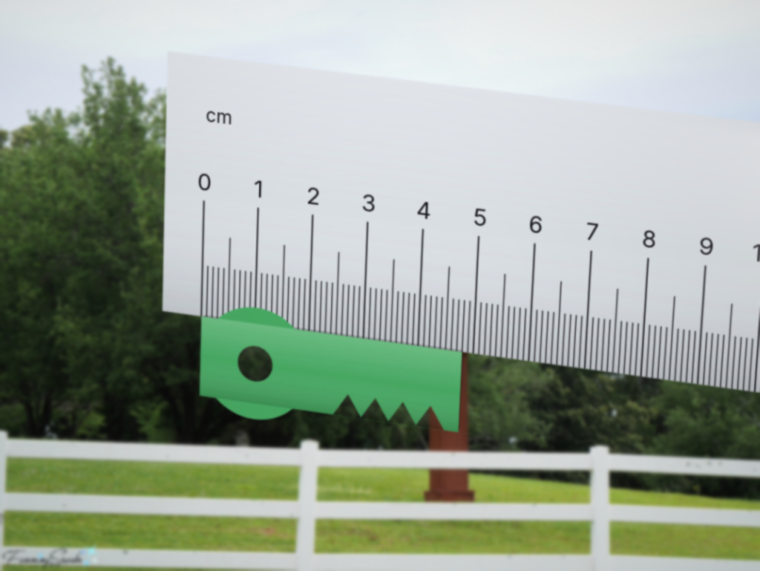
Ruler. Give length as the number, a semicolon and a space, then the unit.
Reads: 4.8; cm
